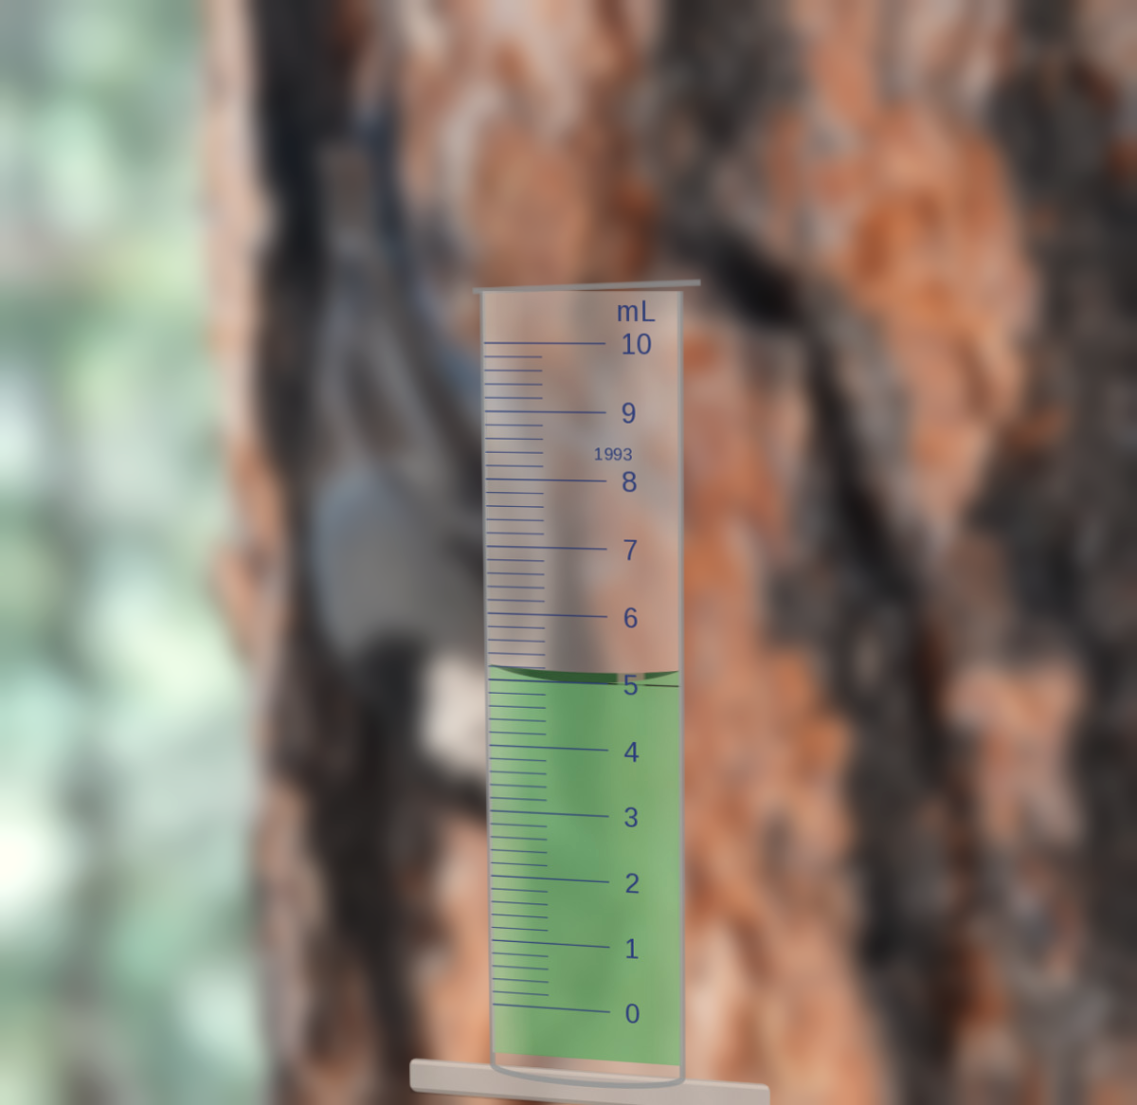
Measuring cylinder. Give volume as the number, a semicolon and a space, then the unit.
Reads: 5; mL
